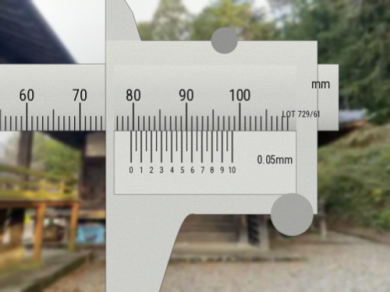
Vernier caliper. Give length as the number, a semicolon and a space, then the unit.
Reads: 79.6; mm
